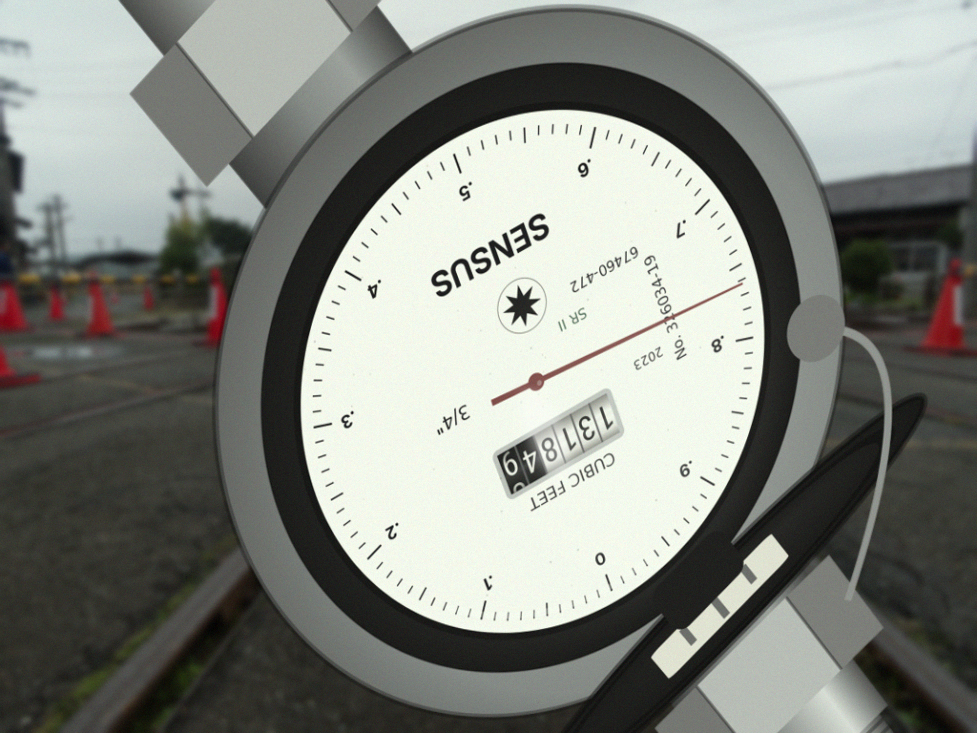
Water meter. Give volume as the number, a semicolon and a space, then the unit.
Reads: 131848.76; ft³
